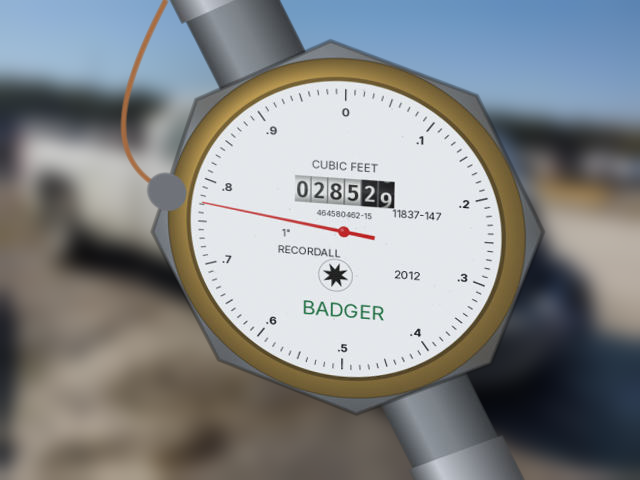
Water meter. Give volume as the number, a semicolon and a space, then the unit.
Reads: 28528.77; ft³
